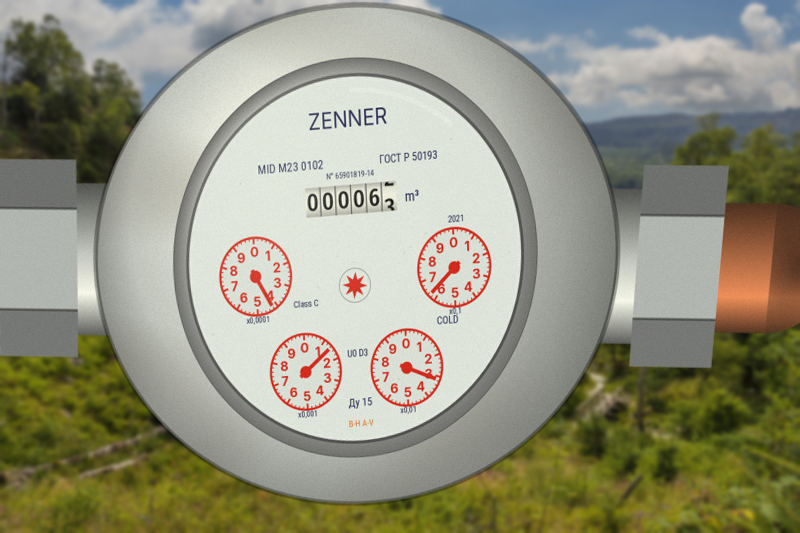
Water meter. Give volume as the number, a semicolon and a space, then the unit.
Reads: 62.6314; m³
